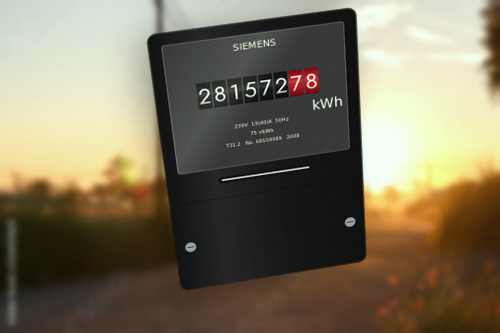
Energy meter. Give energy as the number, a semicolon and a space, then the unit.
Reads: 281572.78; kWh
